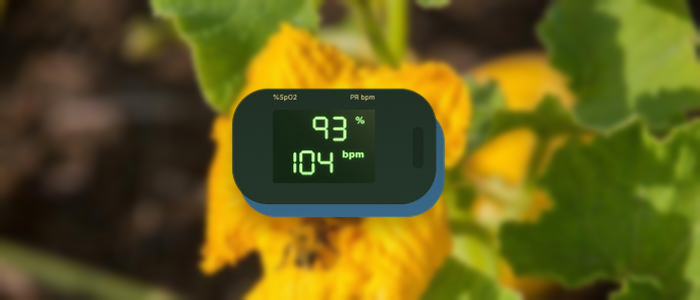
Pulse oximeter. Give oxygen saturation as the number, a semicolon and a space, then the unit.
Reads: 93; %
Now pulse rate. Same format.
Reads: 104; bpm
